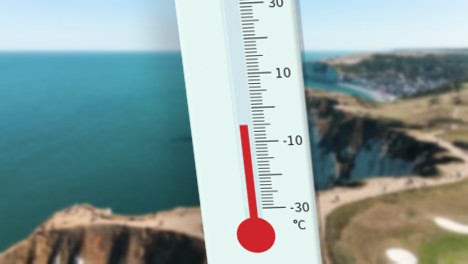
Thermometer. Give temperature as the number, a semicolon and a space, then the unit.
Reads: -5; °C
